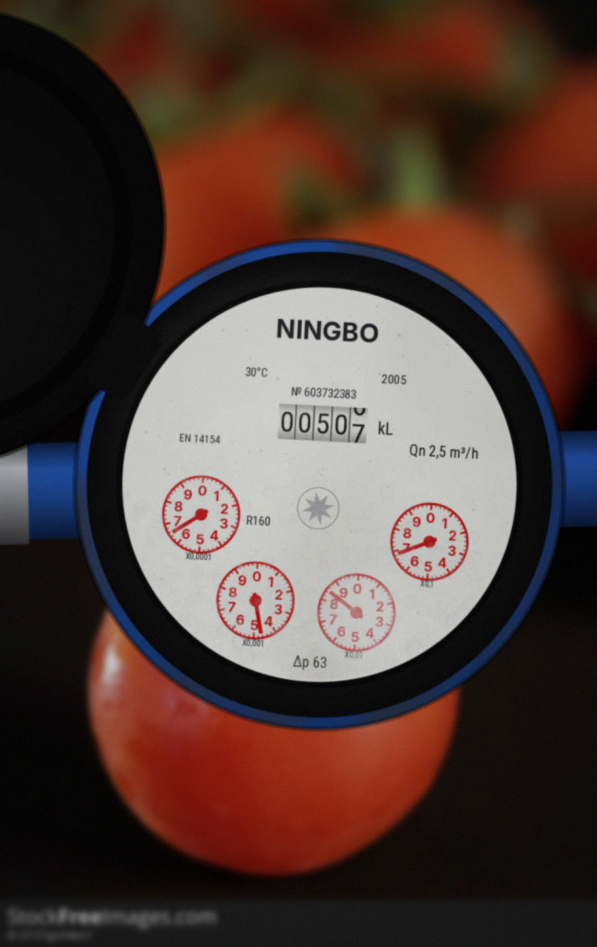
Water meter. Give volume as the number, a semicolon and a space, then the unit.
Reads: 506.6846; kL
